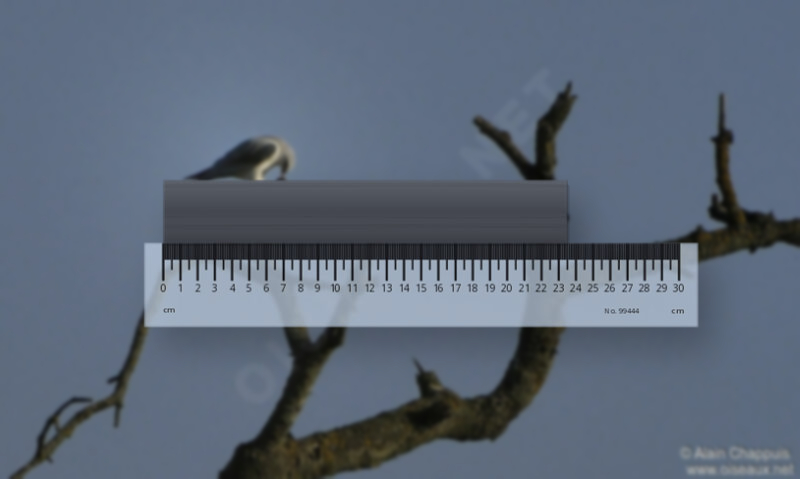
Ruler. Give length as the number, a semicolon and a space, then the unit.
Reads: 23.5; cm
